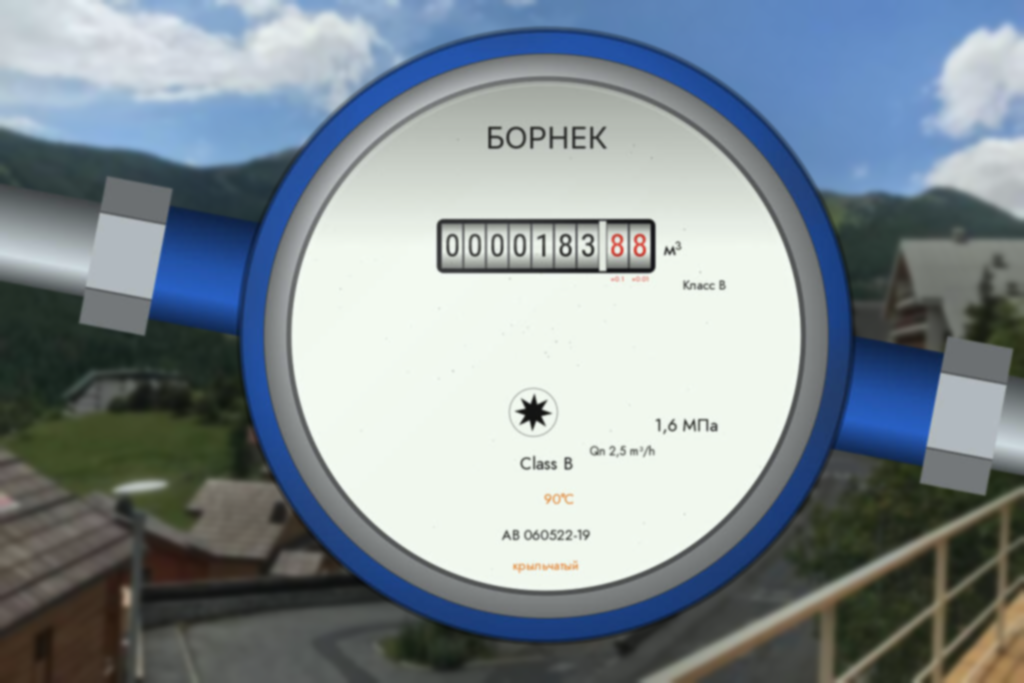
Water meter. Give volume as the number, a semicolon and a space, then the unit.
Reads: 183.88; m³
